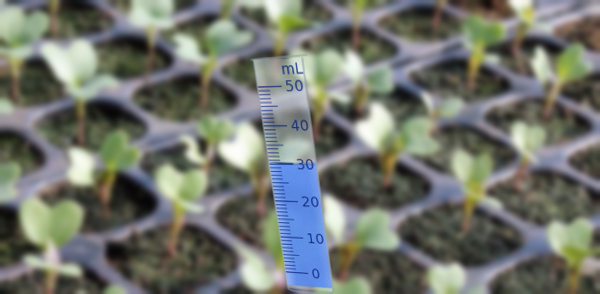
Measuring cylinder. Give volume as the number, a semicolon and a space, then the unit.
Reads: 30; mL
